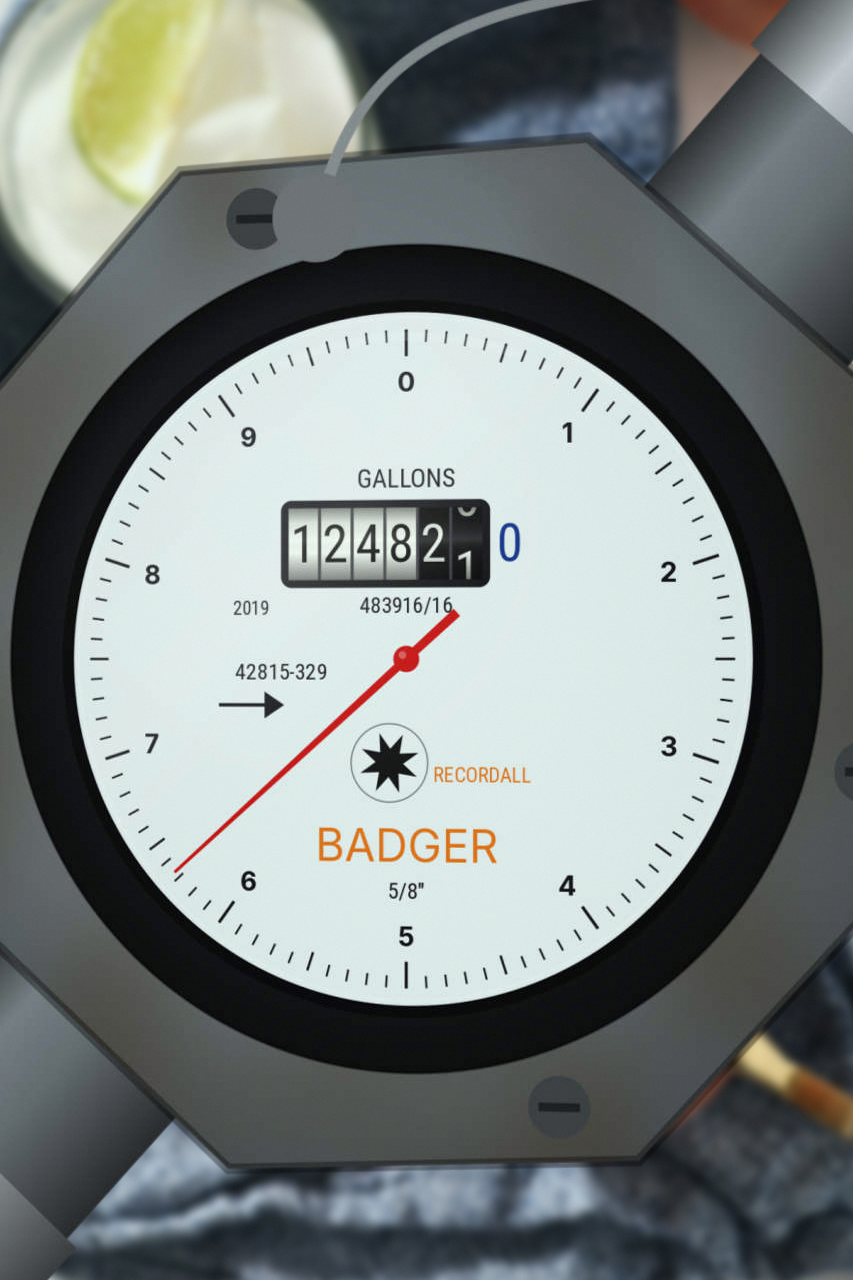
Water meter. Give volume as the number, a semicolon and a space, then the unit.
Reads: 1248206.3; gal
